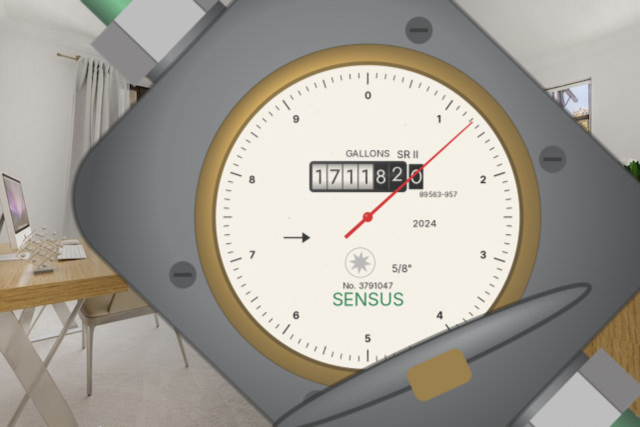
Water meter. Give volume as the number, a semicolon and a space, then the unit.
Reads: 1711821.3; gal
